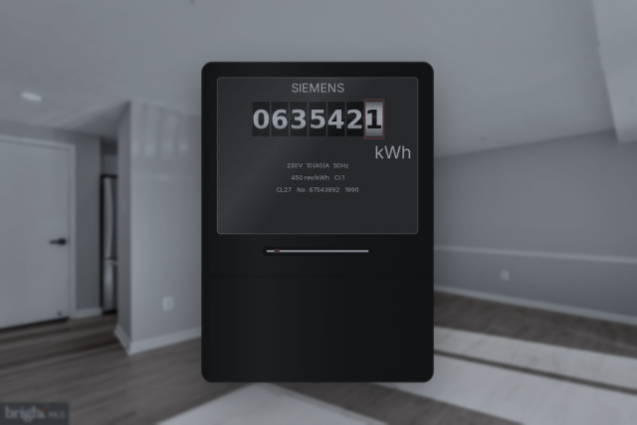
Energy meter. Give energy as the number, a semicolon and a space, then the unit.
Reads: 63542.1; kWh
